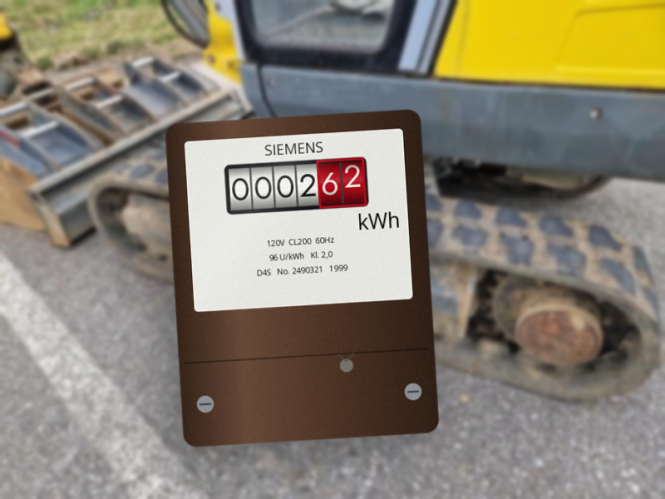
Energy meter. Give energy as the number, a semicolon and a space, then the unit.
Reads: 2.62; kWh
